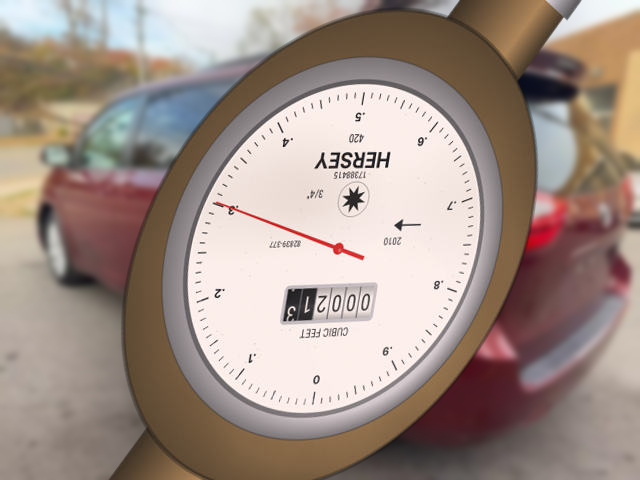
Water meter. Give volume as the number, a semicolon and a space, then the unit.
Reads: 213.30; ft³
